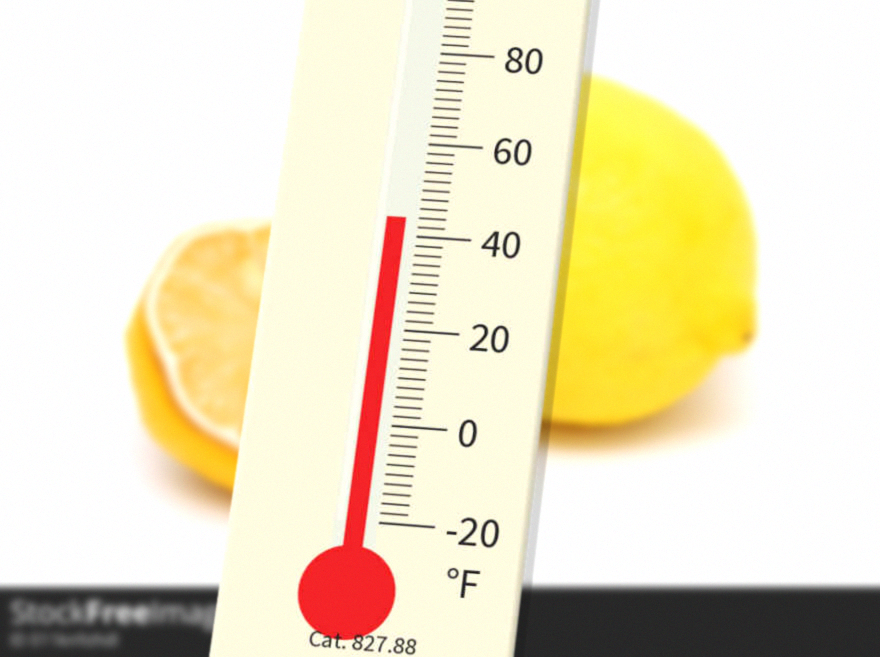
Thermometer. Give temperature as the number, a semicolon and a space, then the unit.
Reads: 44; °F
